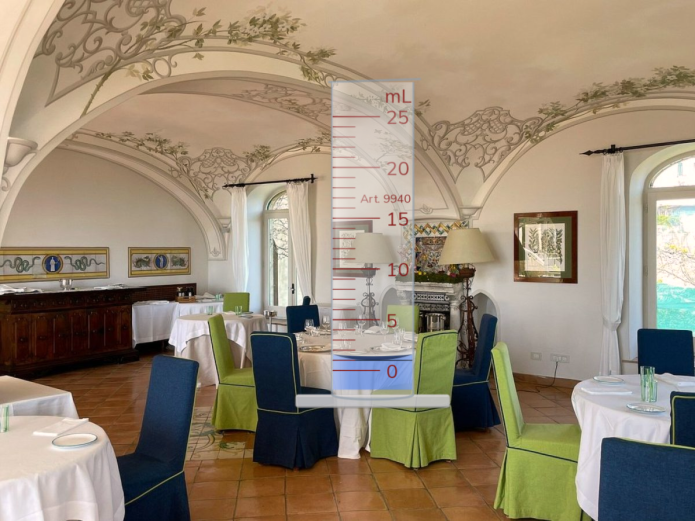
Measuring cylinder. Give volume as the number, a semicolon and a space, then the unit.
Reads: 1; mL
